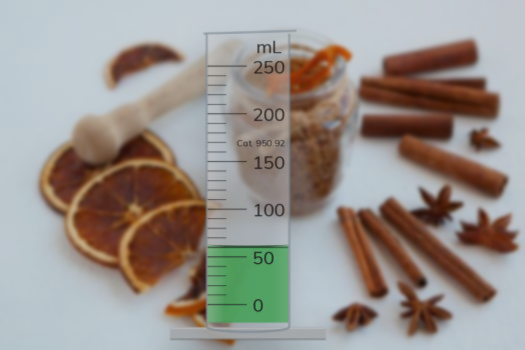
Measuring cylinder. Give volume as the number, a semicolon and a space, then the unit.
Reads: 60; mL
